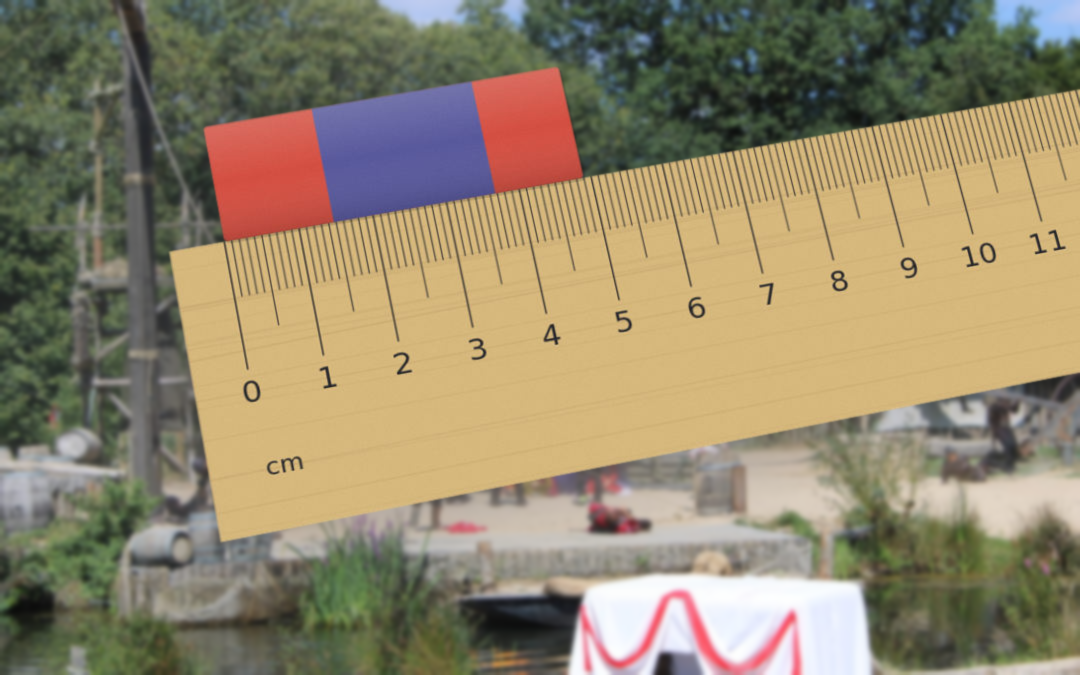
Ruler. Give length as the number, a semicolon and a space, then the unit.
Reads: 4.9; cm
